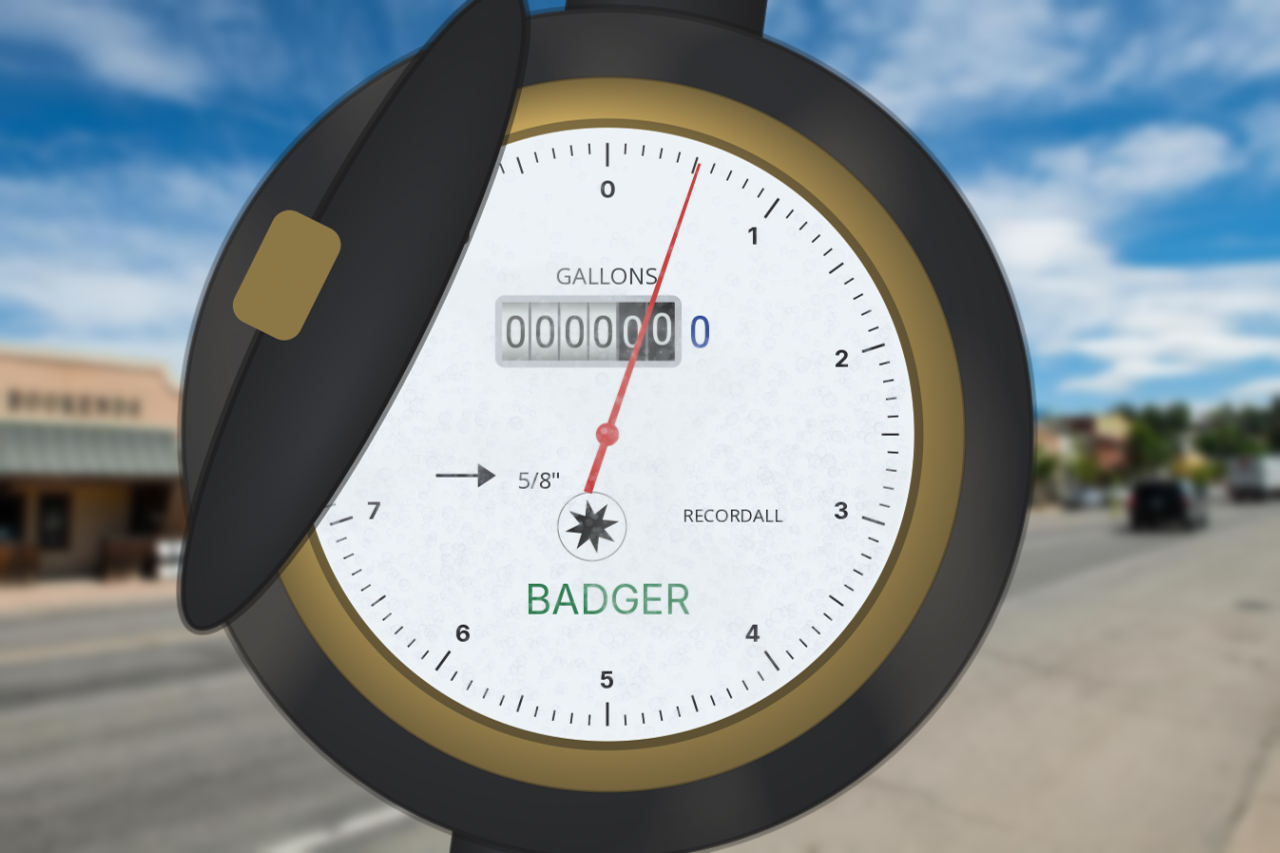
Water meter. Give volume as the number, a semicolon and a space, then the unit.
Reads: 0.5; gal
